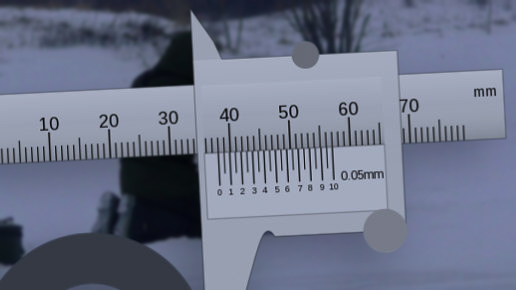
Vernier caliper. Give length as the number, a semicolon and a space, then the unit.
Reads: 38.0; mm
